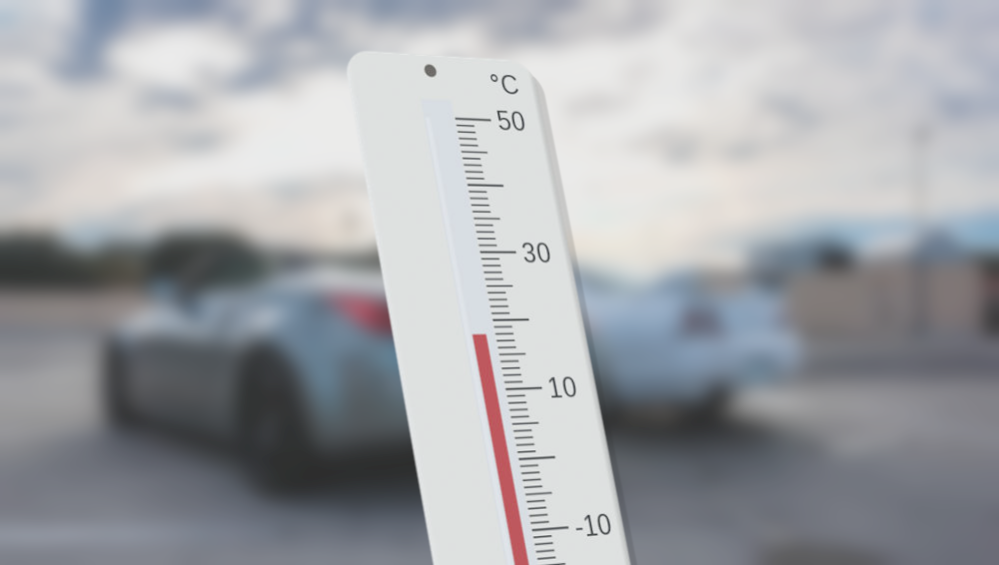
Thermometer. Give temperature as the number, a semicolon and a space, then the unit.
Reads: 18; °C
